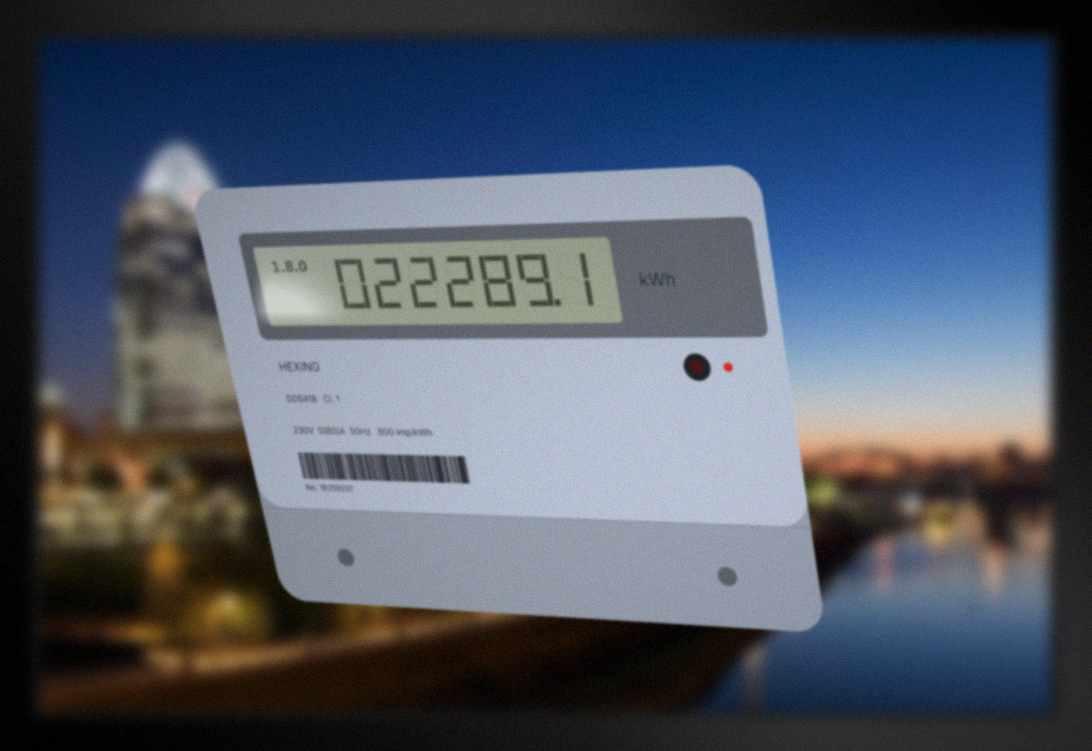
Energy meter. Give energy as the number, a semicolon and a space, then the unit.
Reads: 22289.1; kWh
